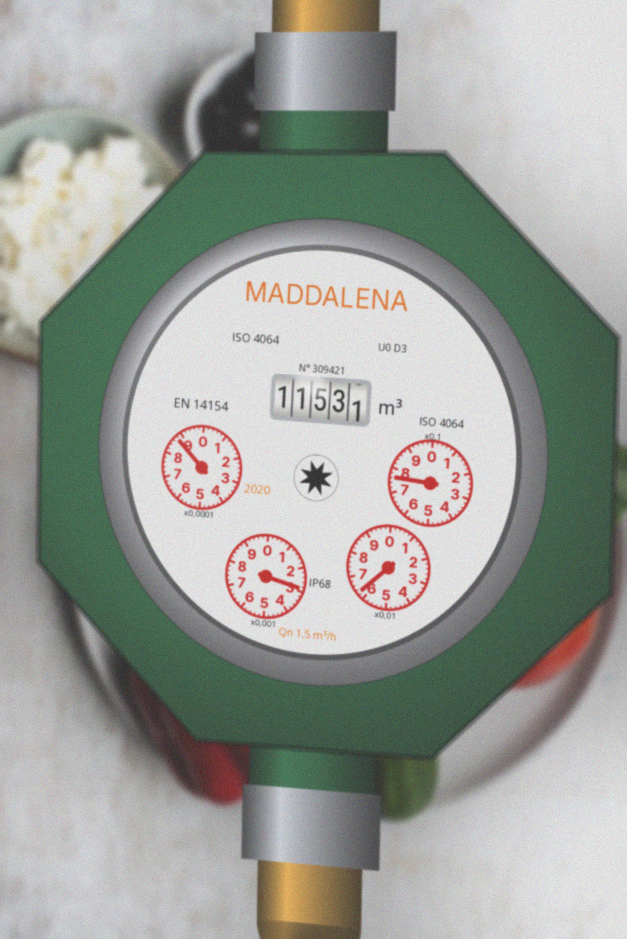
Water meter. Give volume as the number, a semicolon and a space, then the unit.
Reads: 11530.7628; m³
